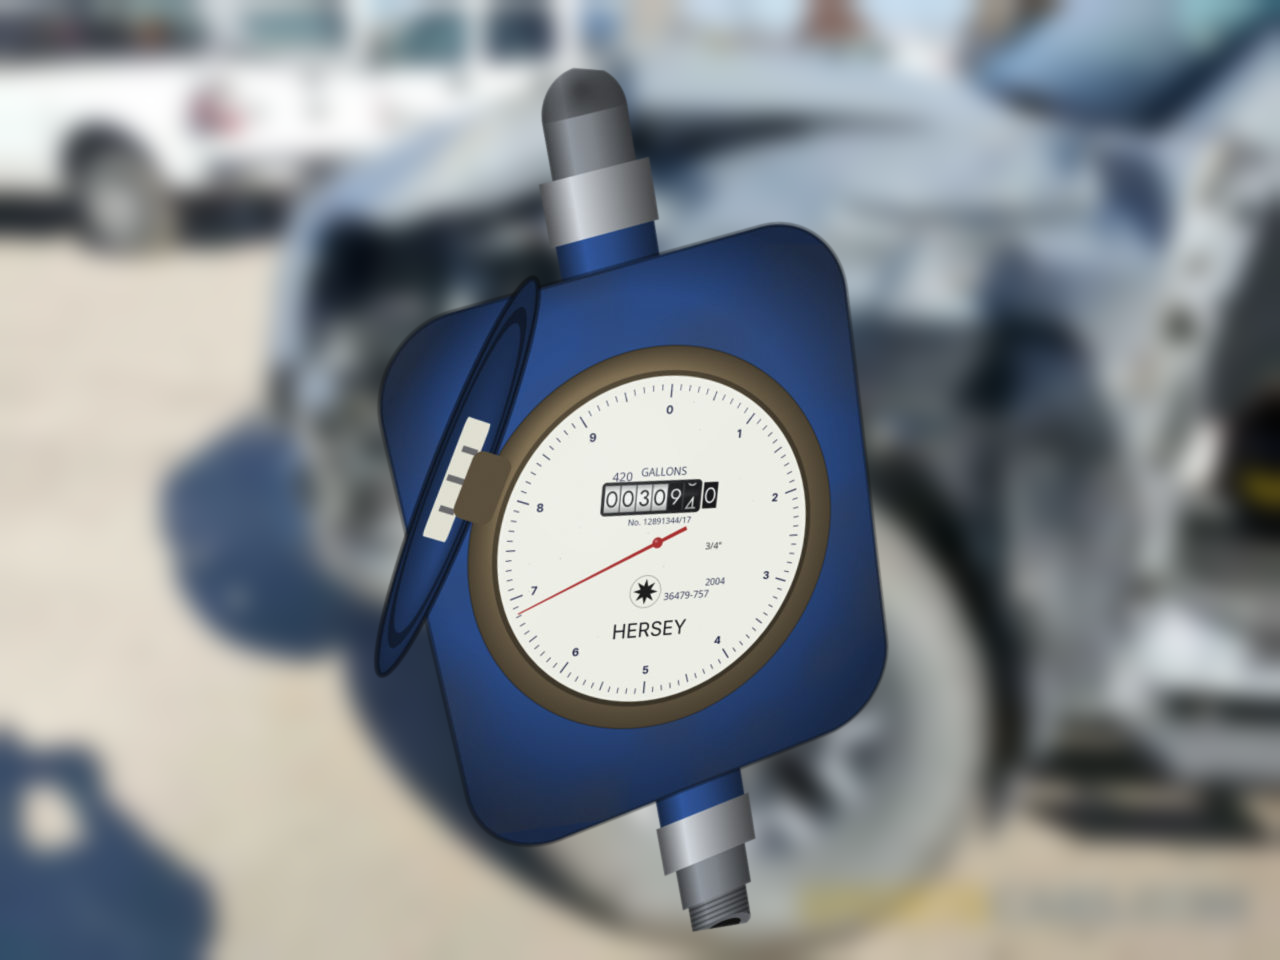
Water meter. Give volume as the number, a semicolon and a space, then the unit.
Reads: 30936.8; gal
